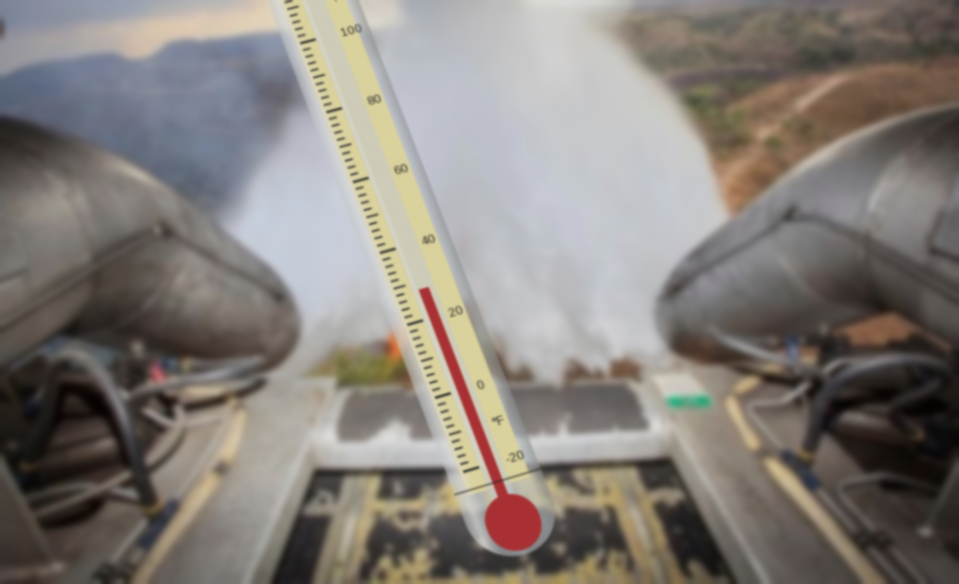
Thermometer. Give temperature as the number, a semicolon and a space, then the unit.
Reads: 28; °F
